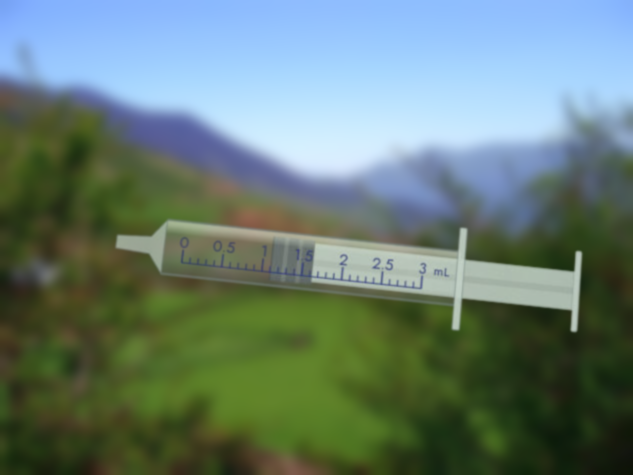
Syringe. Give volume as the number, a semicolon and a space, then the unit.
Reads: 1.1; mL
